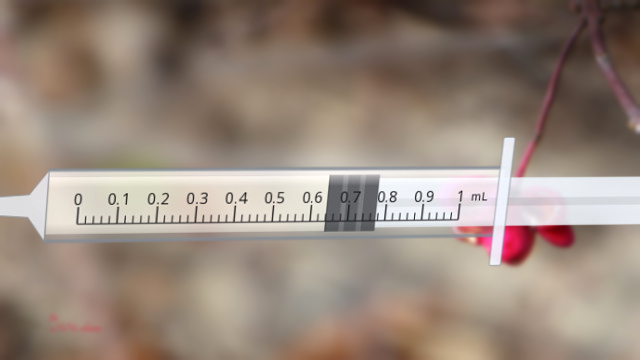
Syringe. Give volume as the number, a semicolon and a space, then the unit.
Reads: 0.64; mL
